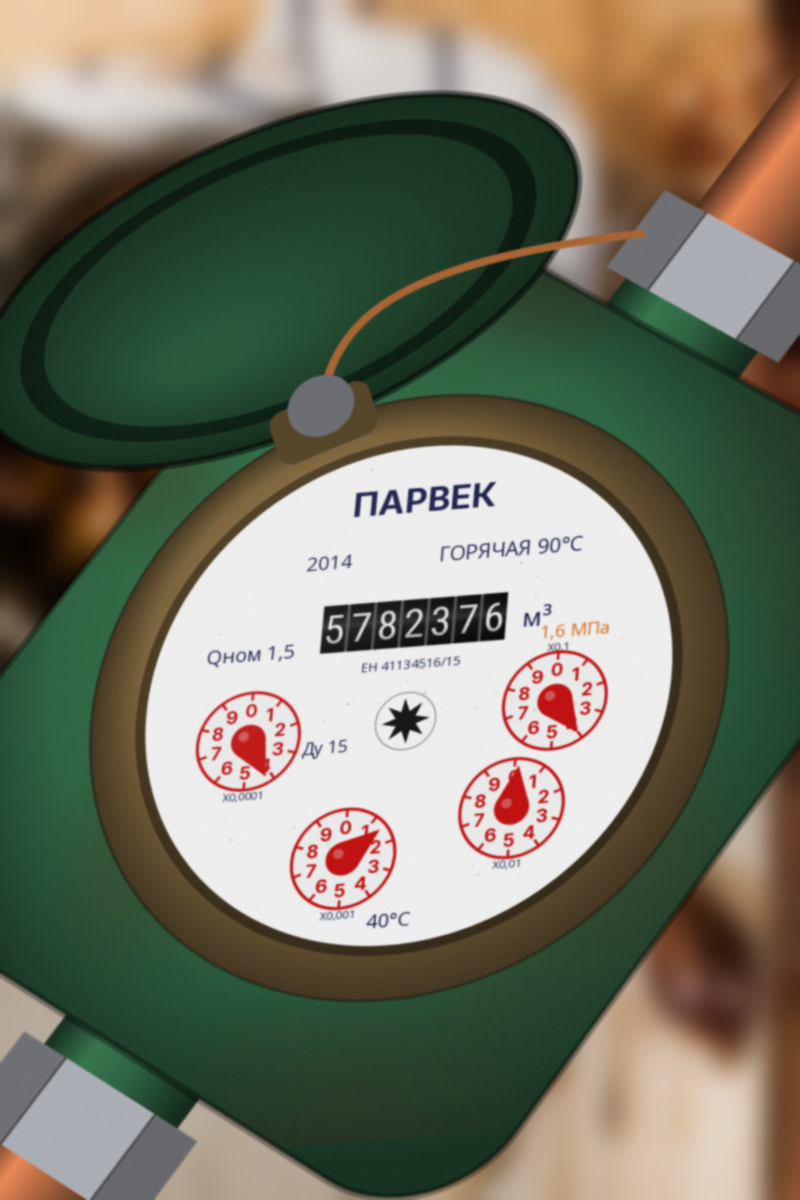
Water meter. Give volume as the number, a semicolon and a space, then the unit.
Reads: 5782376.4014; m³
